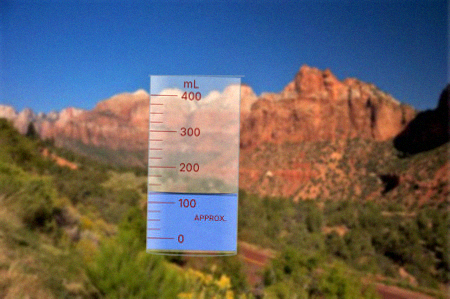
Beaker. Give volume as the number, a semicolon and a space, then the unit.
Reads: 125; mL
